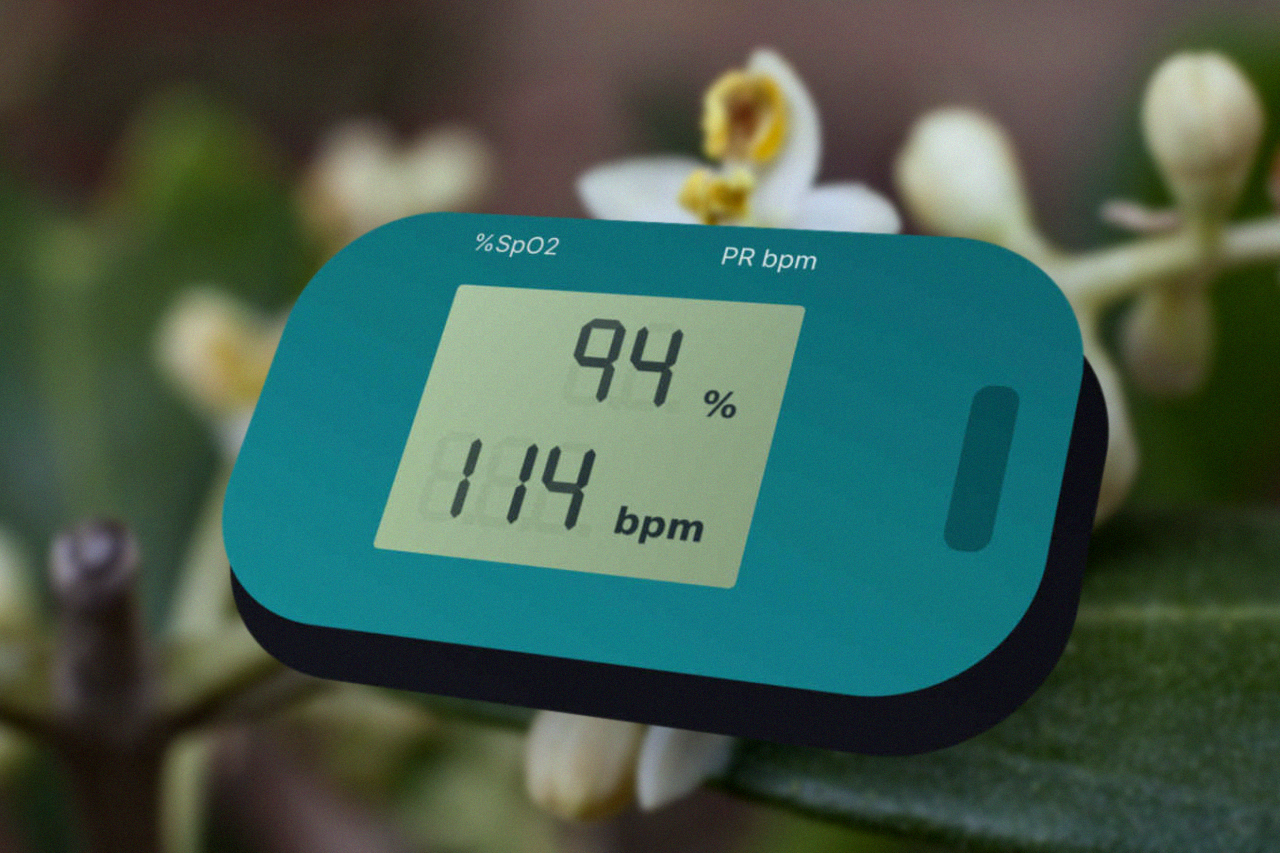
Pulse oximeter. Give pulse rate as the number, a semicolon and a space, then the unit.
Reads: 114; bpm
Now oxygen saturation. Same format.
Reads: 94; %
